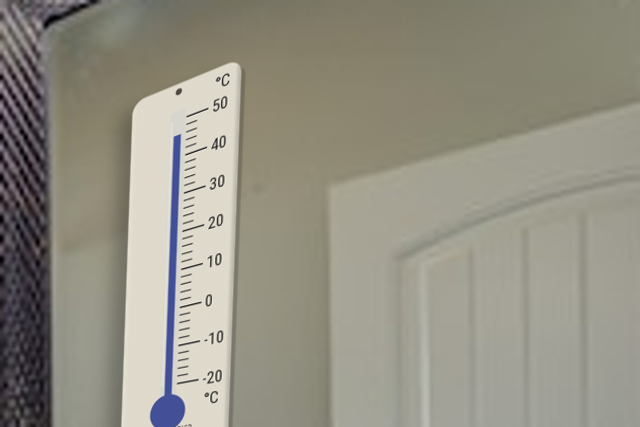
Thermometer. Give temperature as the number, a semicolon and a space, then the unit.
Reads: 46; °C
